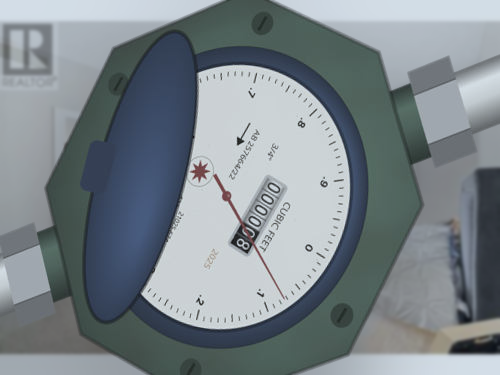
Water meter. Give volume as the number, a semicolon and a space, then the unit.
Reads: 8.07; ft³
